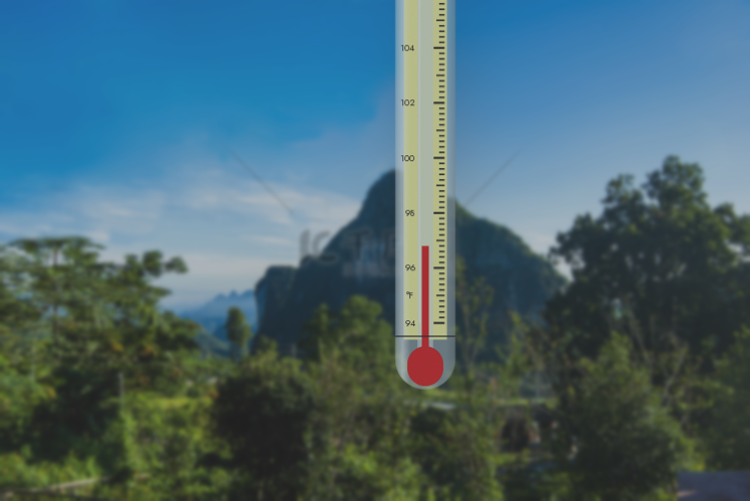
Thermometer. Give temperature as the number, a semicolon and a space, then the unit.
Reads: 96.8; °F
